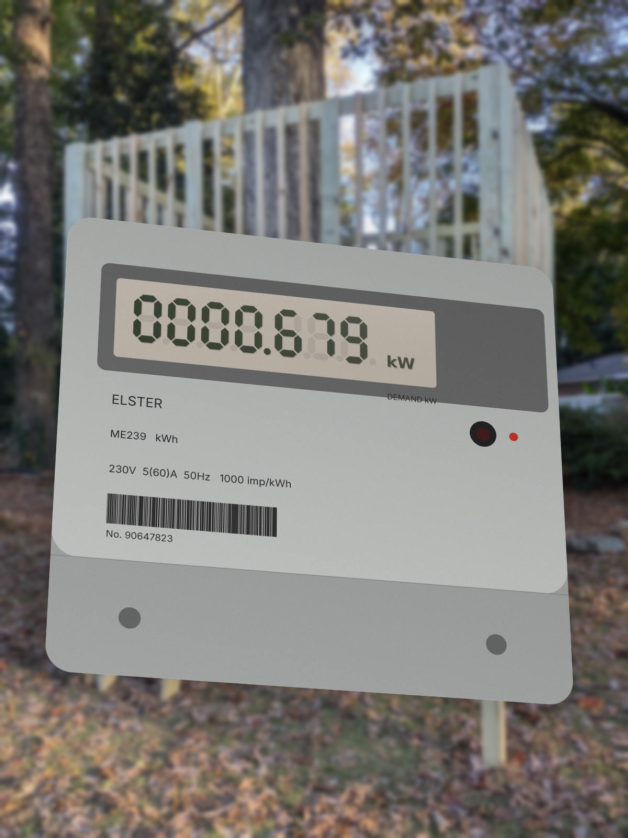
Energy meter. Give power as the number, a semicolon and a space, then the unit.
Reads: 0.679; kW
